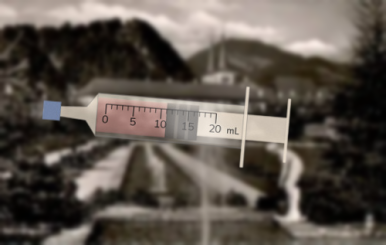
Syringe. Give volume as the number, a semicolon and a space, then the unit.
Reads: 11; mL
